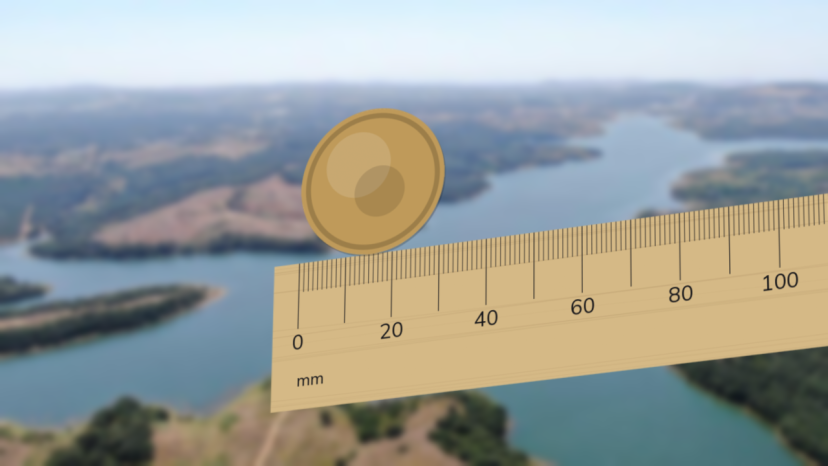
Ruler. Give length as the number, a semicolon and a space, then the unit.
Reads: 31; mm
